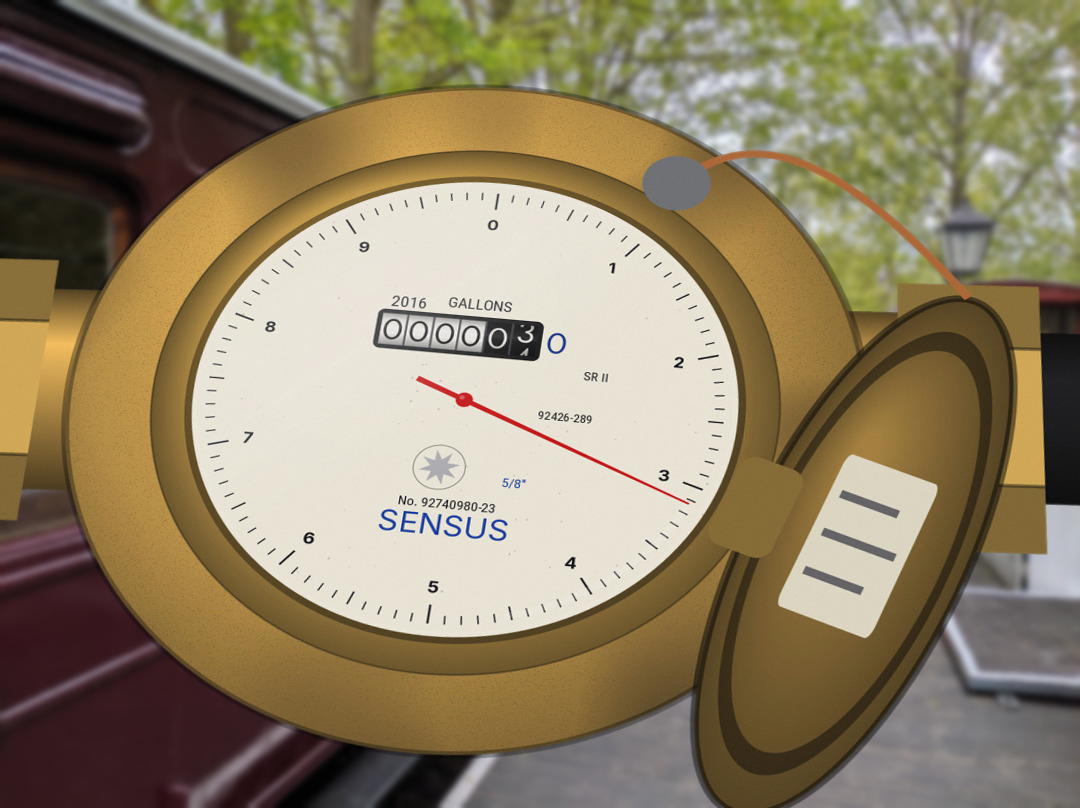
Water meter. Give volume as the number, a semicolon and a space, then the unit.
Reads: 33.1; gal
